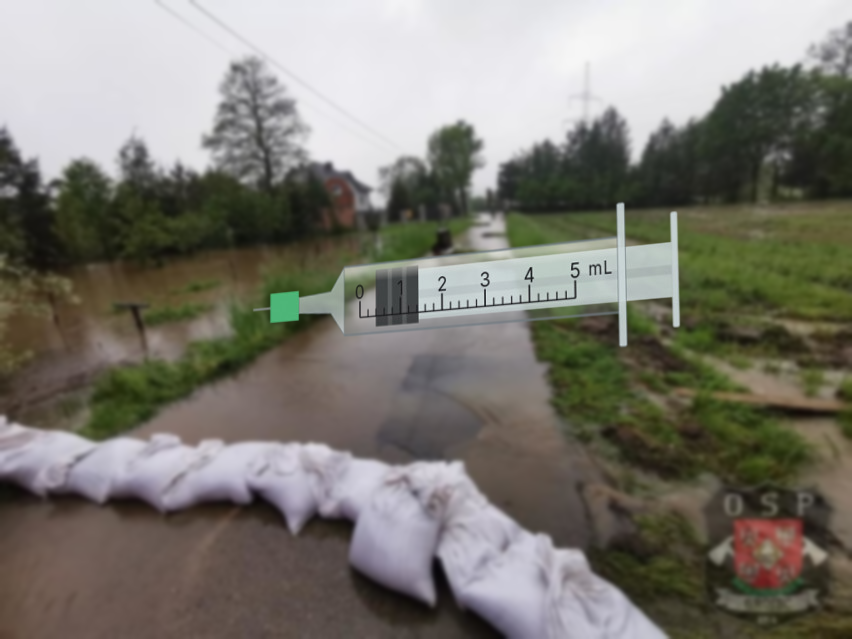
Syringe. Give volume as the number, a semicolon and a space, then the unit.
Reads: 0.4; mL
